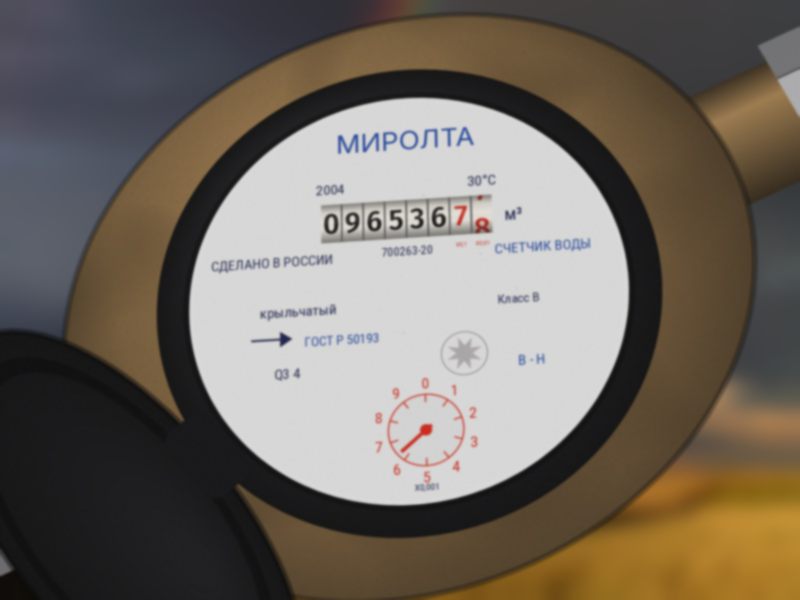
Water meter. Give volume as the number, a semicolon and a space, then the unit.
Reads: 96536.776; m³
